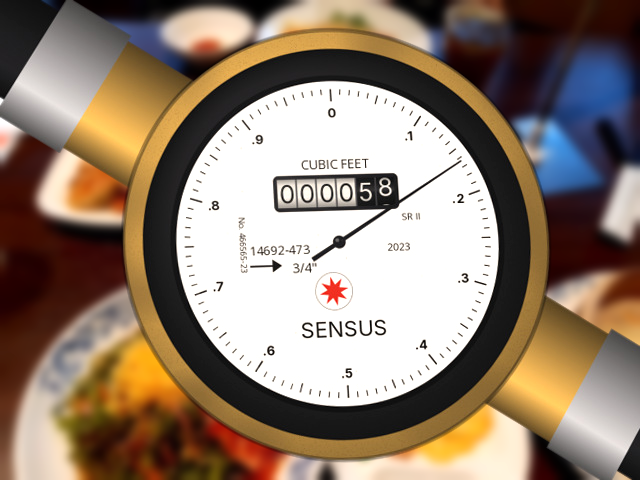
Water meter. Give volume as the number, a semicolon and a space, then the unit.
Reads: 58.16; ft³
